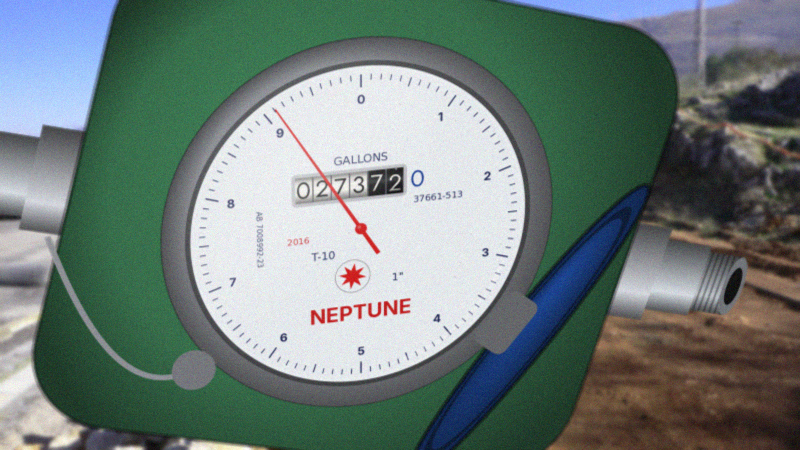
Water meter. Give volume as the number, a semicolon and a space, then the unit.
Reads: 273719.1; gal
